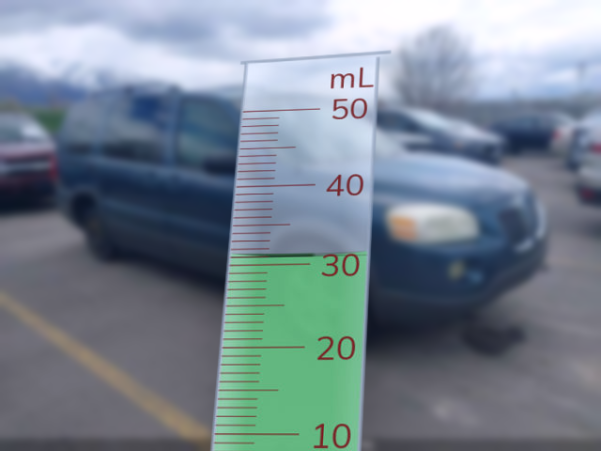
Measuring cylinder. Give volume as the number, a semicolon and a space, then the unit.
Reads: 31; mL
